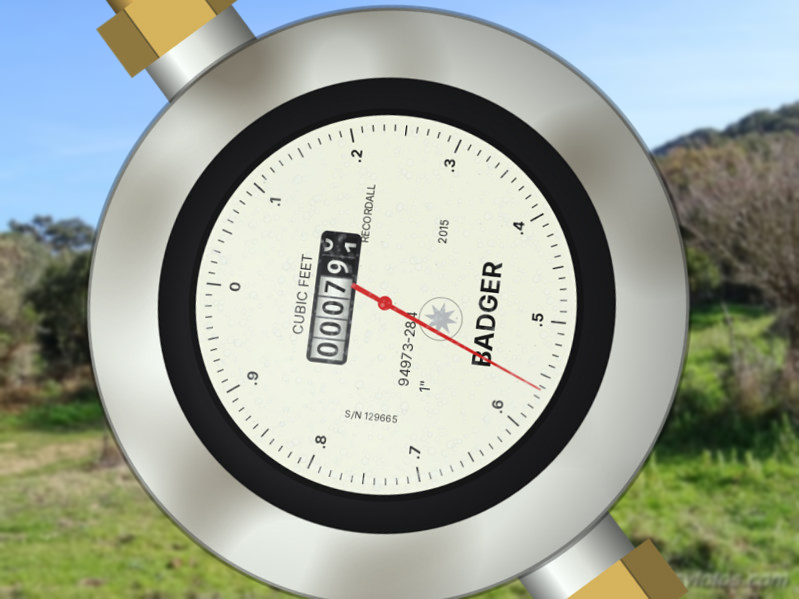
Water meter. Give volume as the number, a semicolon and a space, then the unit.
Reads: 790.56; ft³
